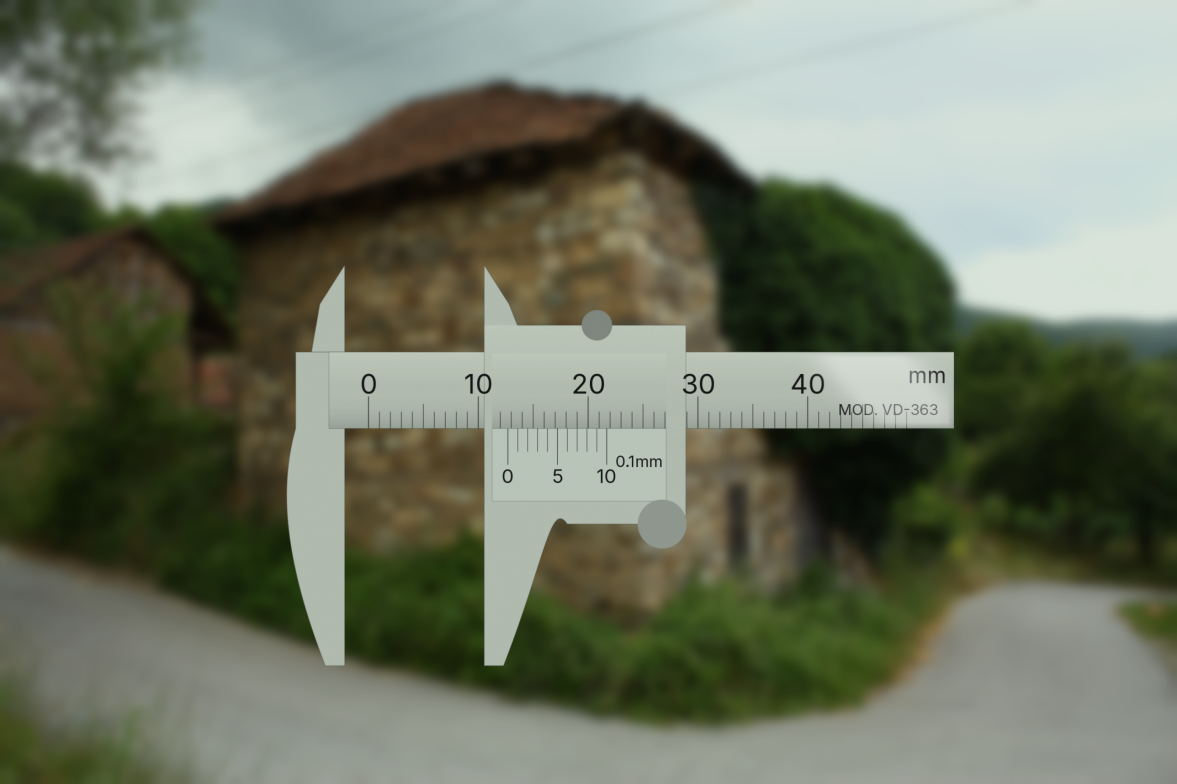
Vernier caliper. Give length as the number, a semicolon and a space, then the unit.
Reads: 12.7; mm
